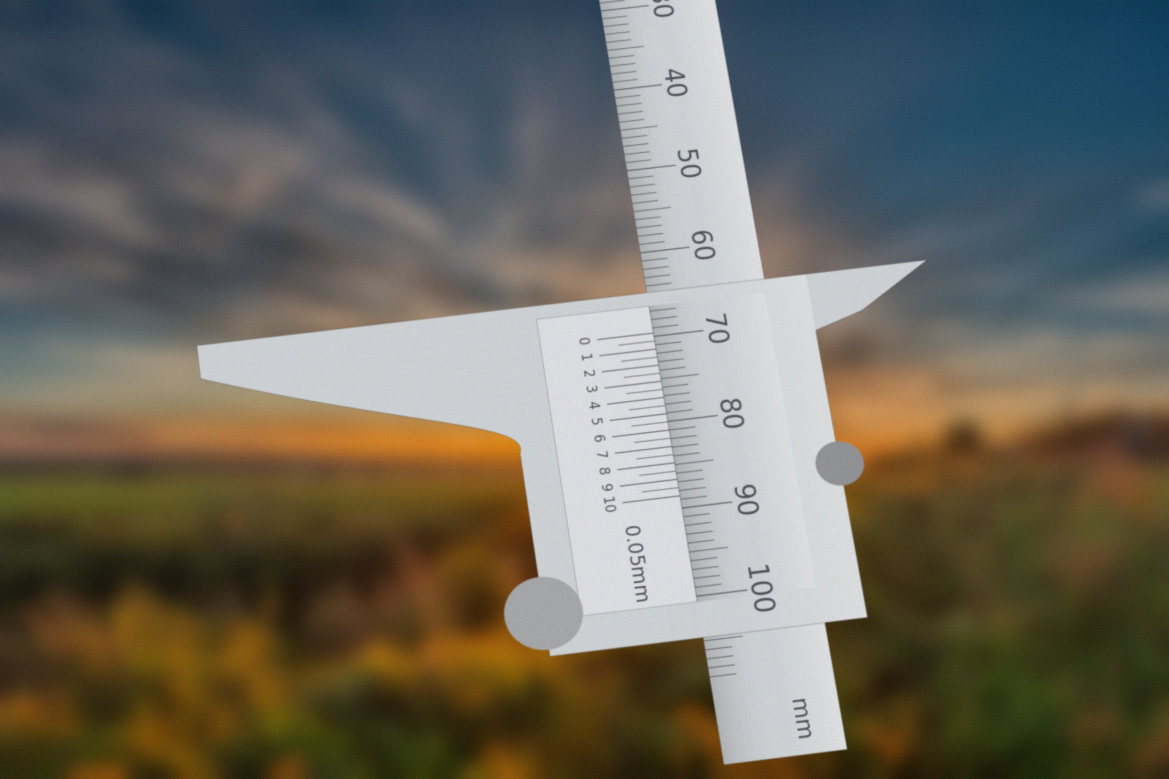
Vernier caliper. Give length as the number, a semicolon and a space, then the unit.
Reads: 69.6; mm
